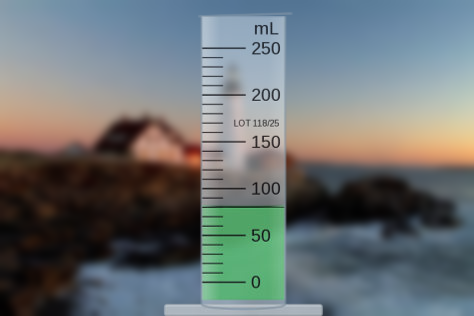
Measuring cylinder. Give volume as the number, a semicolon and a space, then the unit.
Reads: 80; mL
